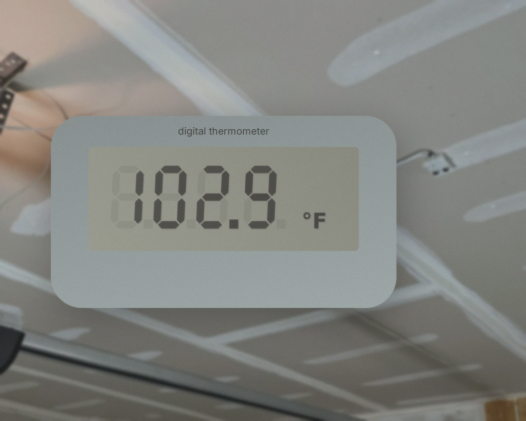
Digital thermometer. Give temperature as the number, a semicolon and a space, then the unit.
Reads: 102.9; °F
